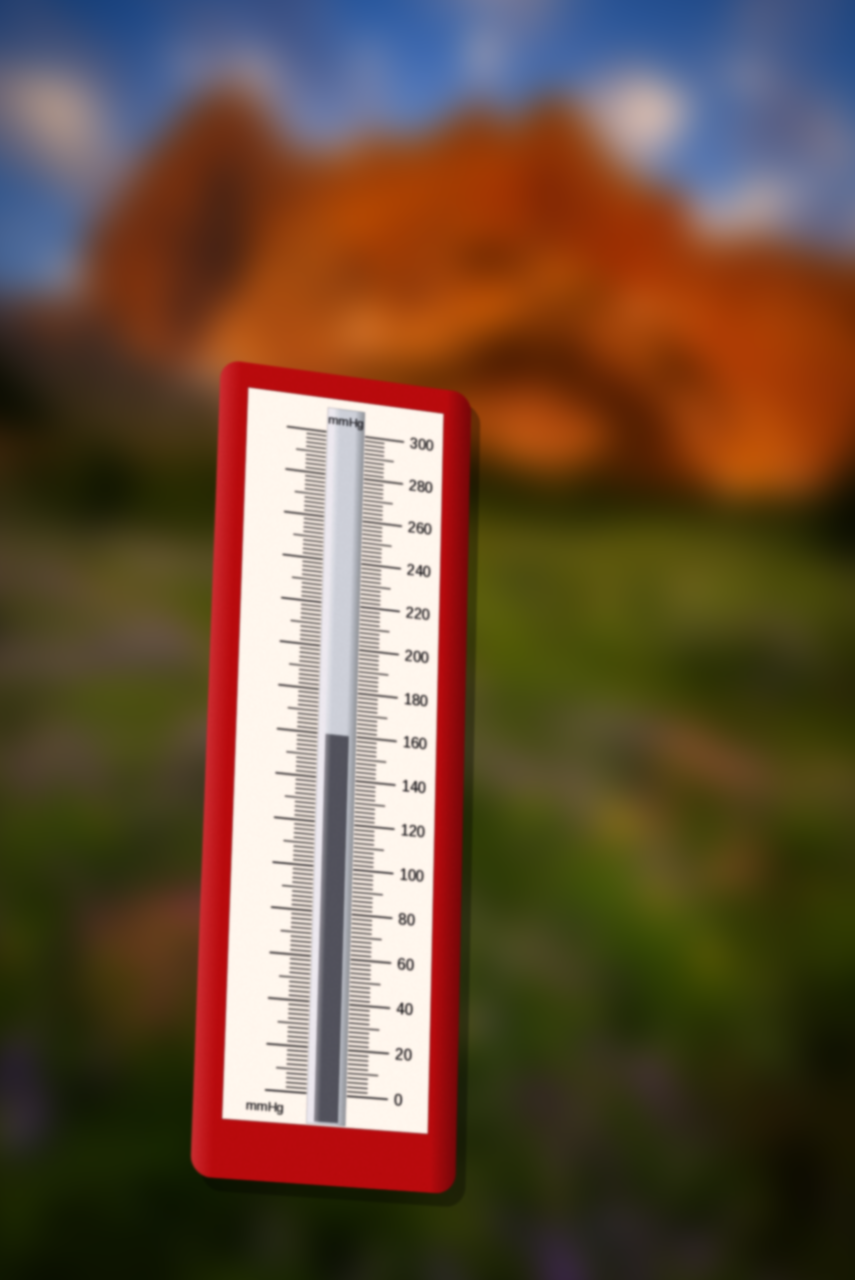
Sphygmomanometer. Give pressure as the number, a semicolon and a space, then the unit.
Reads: 160; mmHg
